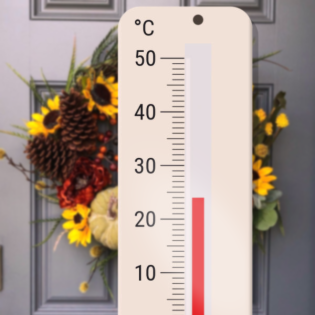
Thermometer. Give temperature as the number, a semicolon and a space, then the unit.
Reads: 24; °C
